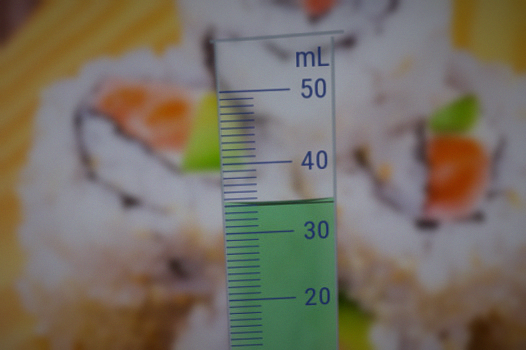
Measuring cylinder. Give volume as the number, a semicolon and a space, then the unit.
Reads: 34; mL
